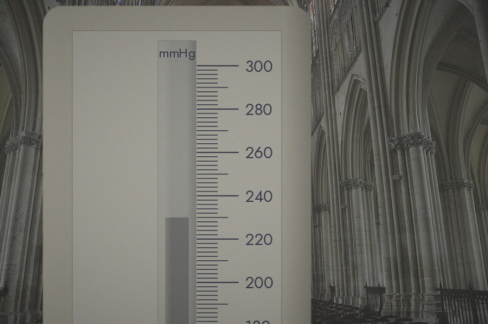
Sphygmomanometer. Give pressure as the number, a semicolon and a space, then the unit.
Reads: 230; mmHg
